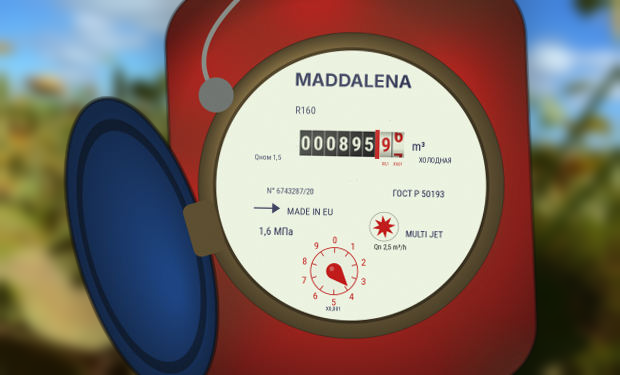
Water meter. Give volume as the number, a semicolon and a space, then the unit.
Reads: 895.963; m³
